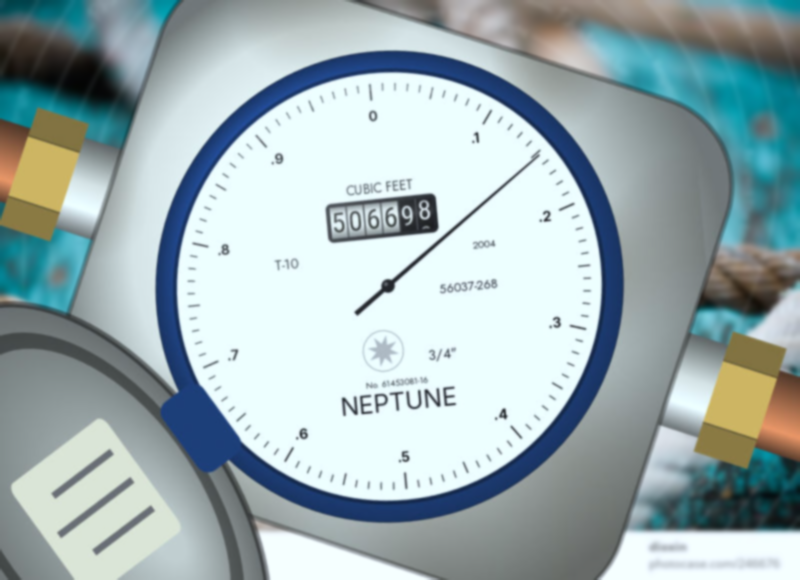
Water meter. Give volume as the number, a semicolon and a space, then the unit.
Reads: 506698.15; ft³
